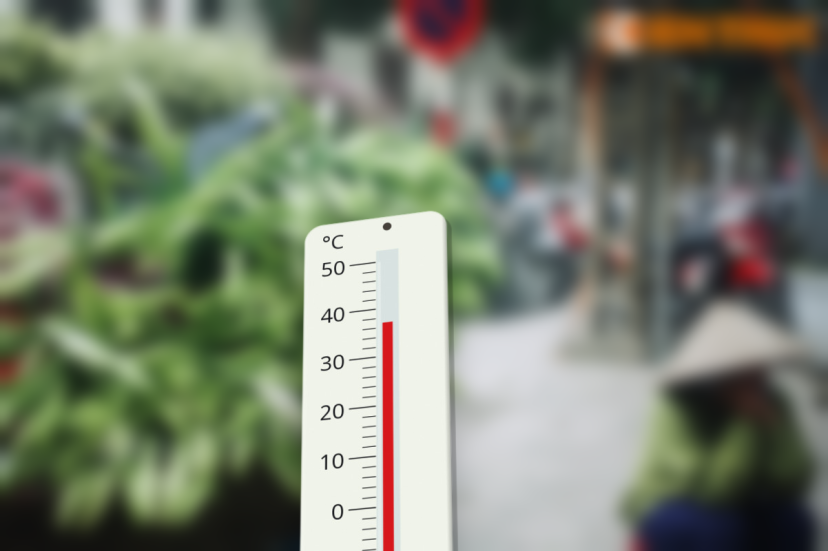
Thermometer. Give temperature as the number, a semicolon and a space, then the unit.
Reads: 37; °C
